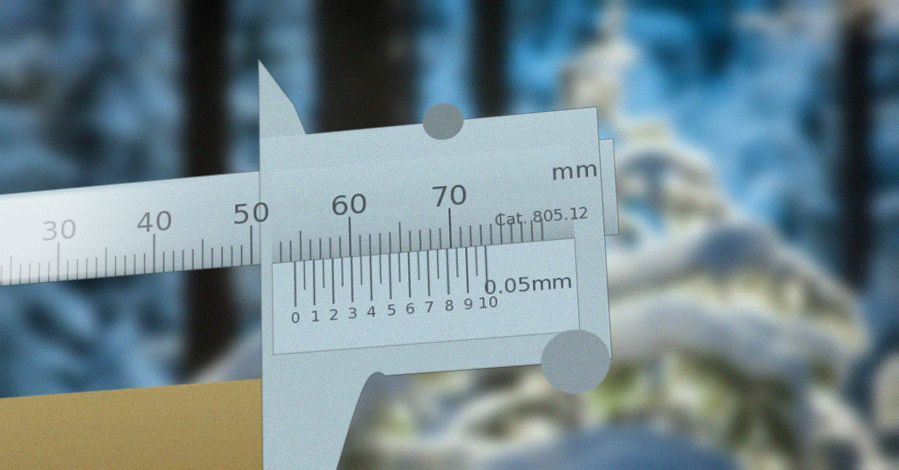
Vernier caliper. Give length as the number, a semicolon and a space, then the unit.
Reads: 54.4; mm
